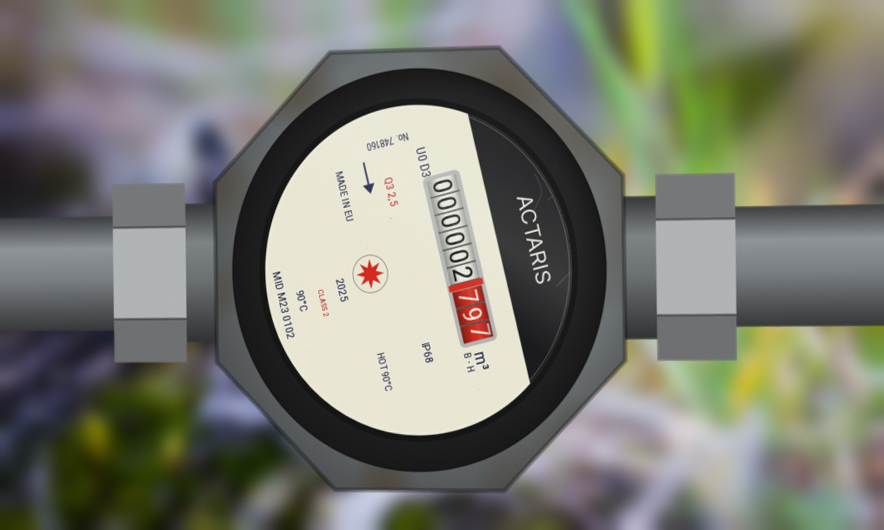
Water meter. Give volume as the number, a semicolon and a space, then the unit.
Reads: 2.797; m³
